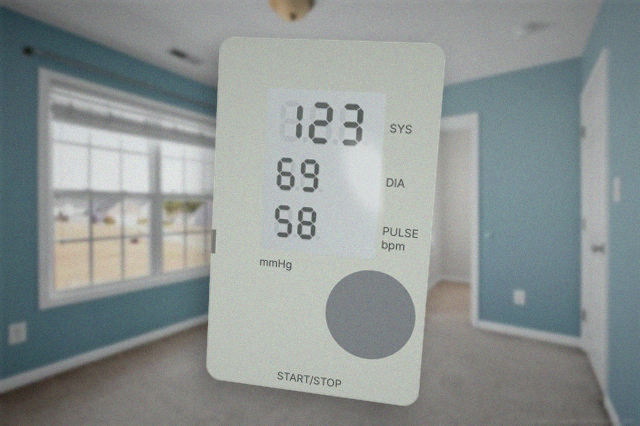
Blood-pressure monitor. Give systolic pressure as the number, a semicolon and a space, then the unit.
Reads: 123; mmHg
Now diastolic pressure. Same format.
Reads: 69; mmHg
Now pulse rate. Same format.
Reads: 58; bpm
